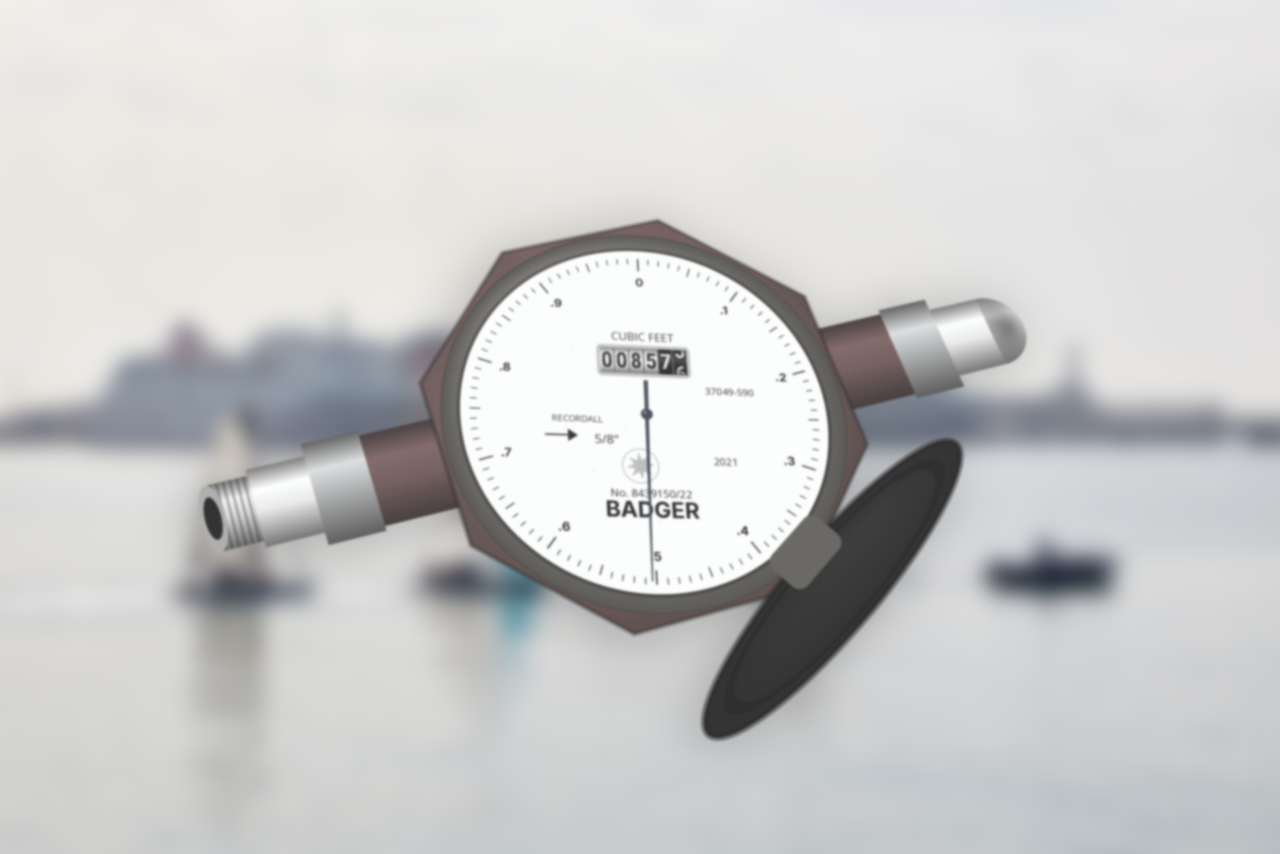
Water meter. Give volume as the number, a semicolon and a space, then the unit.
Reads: 8575.50; ft³
